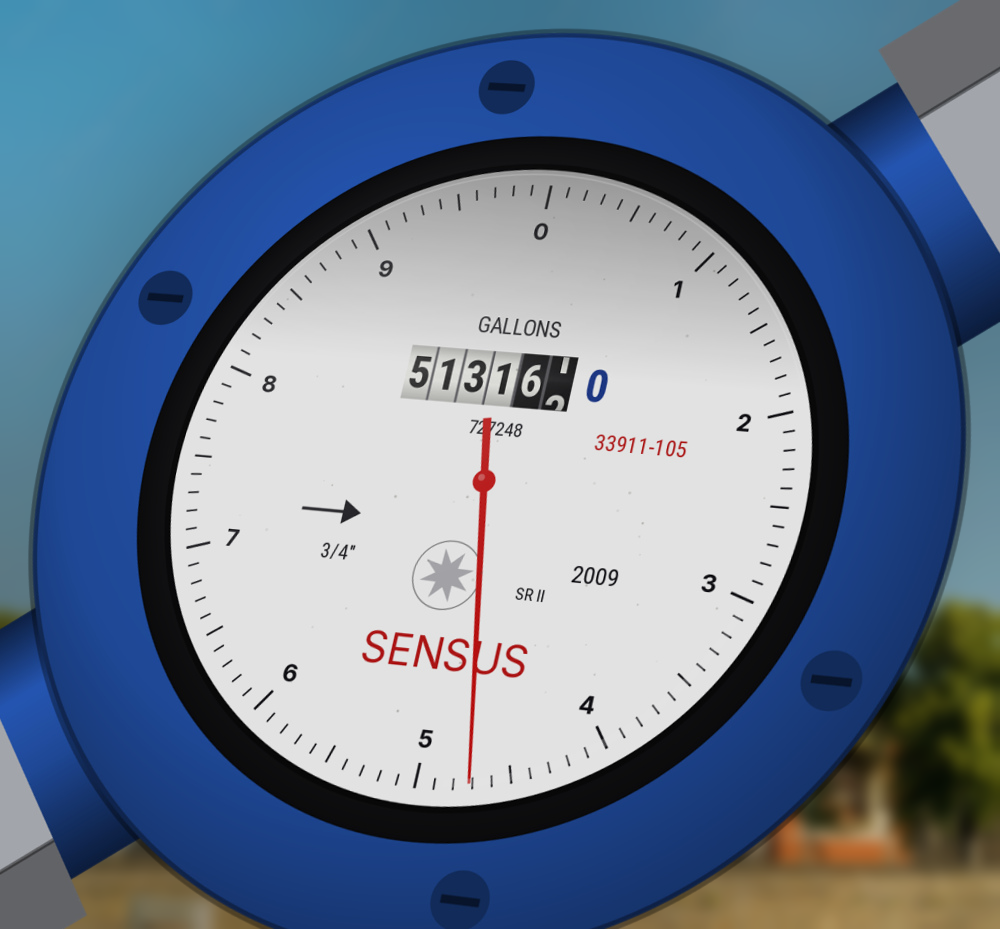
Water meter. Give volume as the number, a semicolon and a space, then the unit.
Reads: 5131614.7; gal
